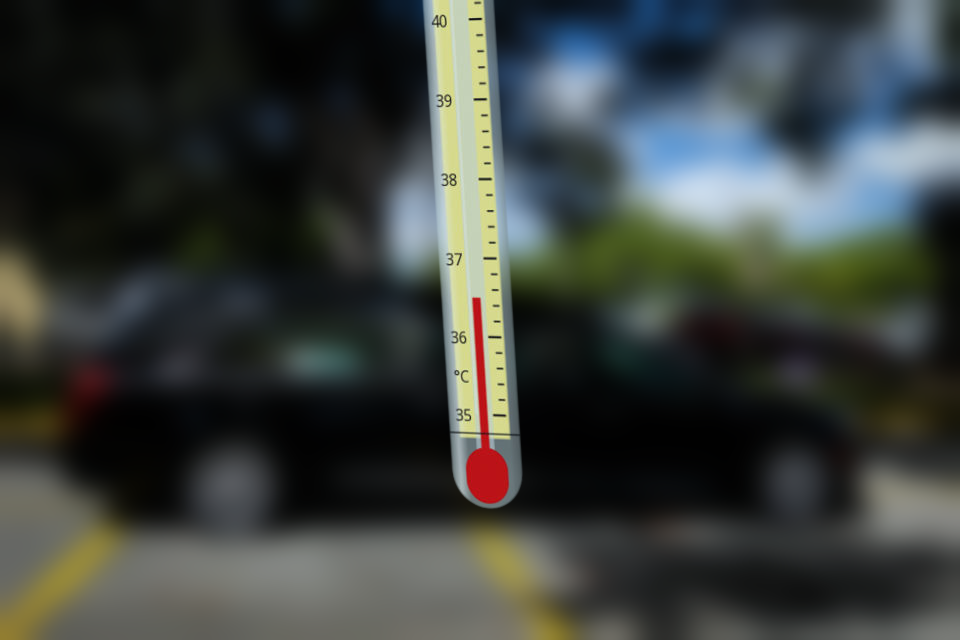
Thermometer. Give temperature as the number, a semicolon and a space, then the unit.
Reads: 36.5; °C
